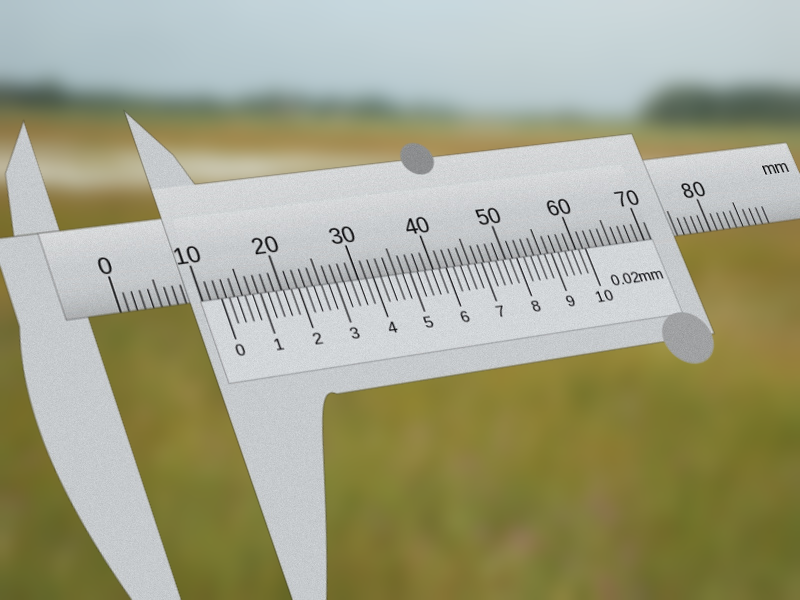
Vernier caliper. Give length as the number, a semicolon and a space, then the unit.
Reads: 12.4; mm
